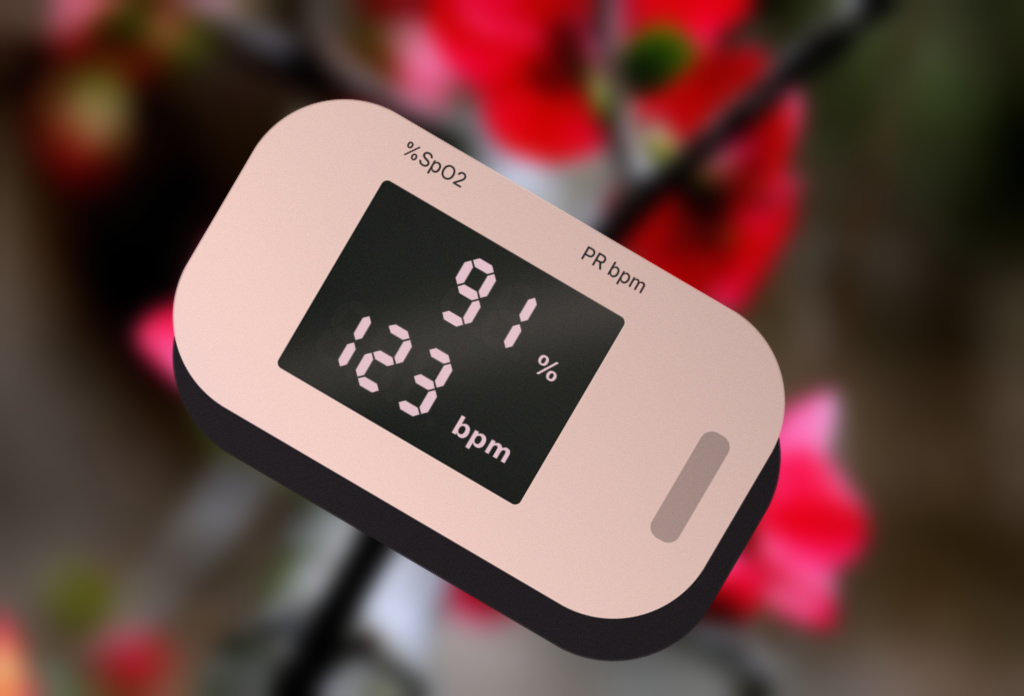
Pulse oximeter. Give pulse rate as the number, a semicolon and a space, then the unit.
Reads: 123; bpm
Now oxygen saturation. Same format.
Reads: 91; %
